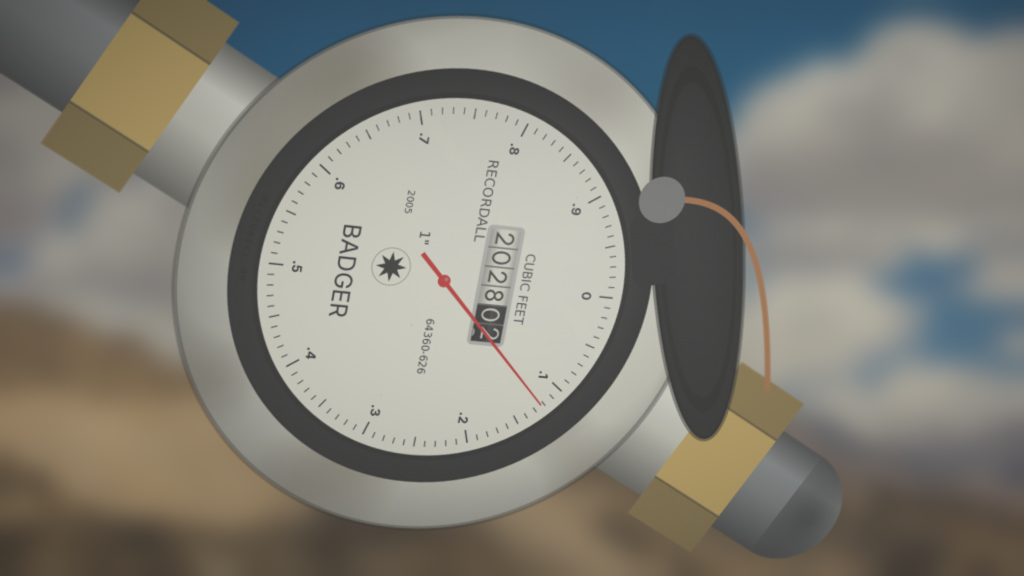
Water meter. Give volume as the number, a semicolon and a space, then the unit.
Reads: 202802.12; ft³
